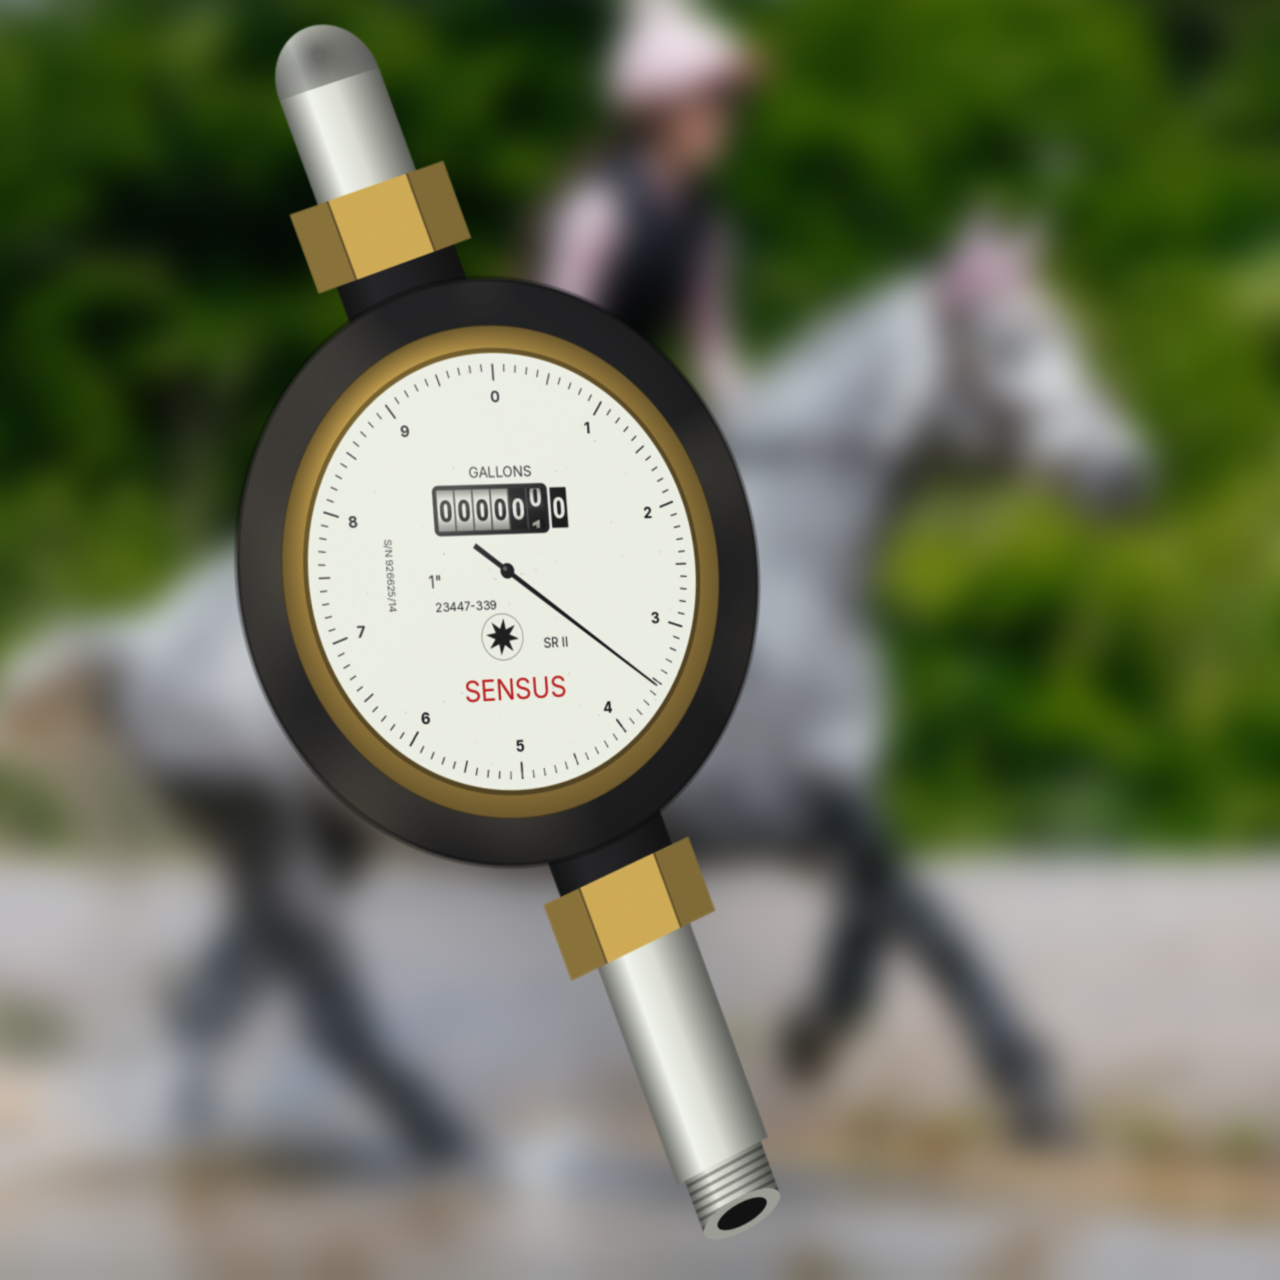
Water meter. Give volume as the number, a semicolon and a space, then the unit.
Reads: 3.5; gal
